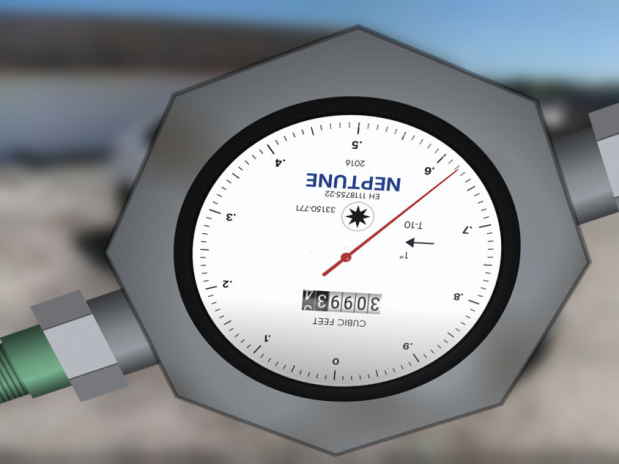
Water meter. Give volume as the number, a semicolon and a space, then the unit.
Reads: 309933.62; ft³
